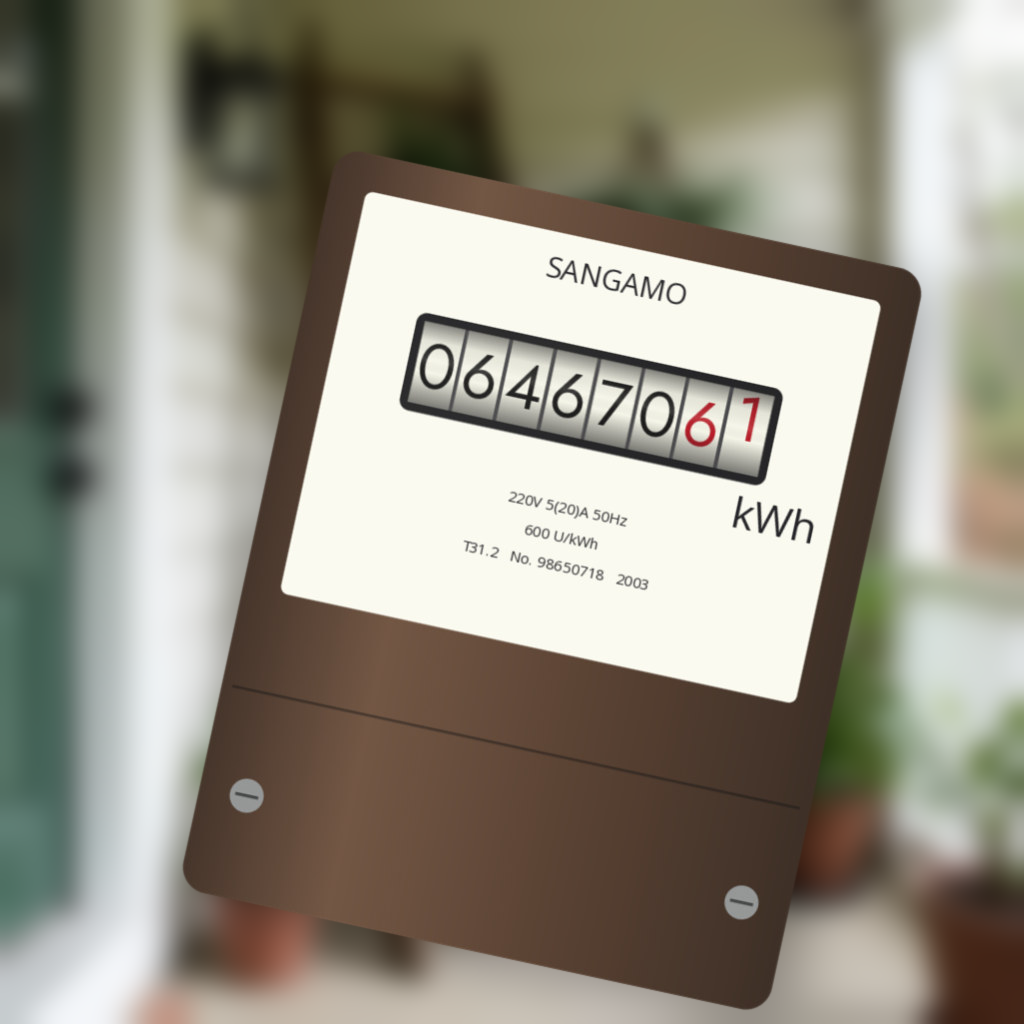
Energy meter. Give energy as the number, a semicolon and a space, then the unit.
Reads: 64670.61; kWh
